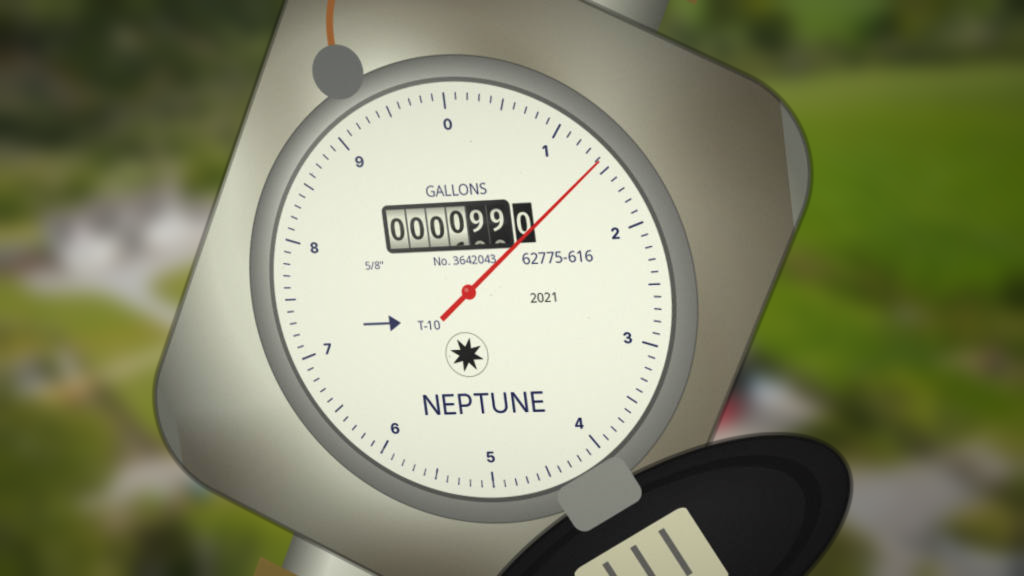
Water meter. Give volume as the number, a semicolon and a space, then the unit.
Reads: 991.4; gal
